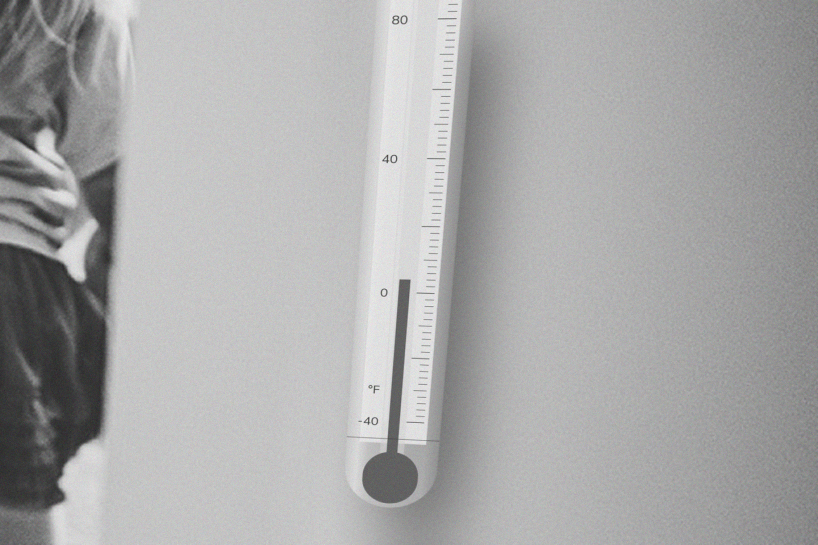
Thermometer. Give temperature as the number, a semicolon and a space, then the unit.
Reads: 4; °F
